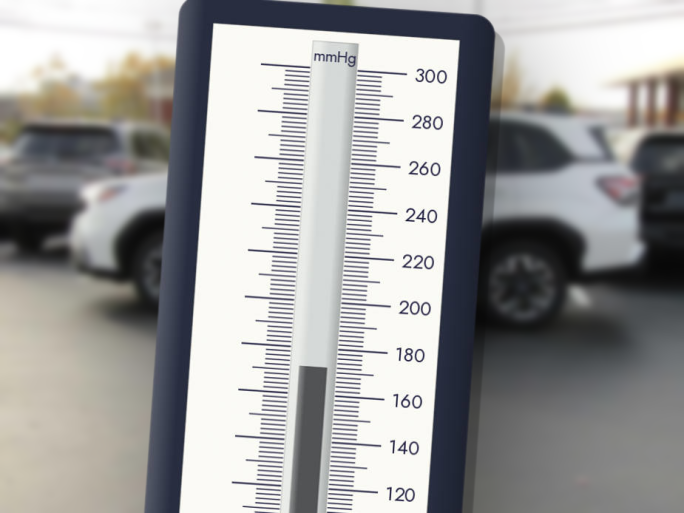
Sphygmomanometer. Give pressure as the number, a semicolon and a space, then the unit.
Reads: 172; mmHg
